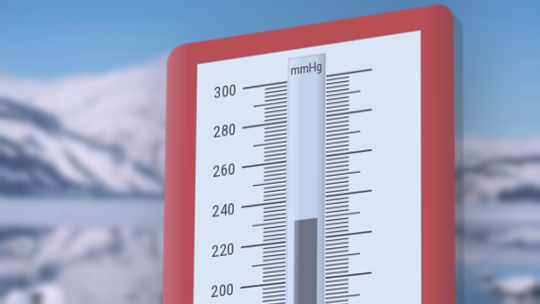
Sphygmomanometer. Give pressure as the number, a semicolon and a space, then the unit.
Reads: 230; mmHg
